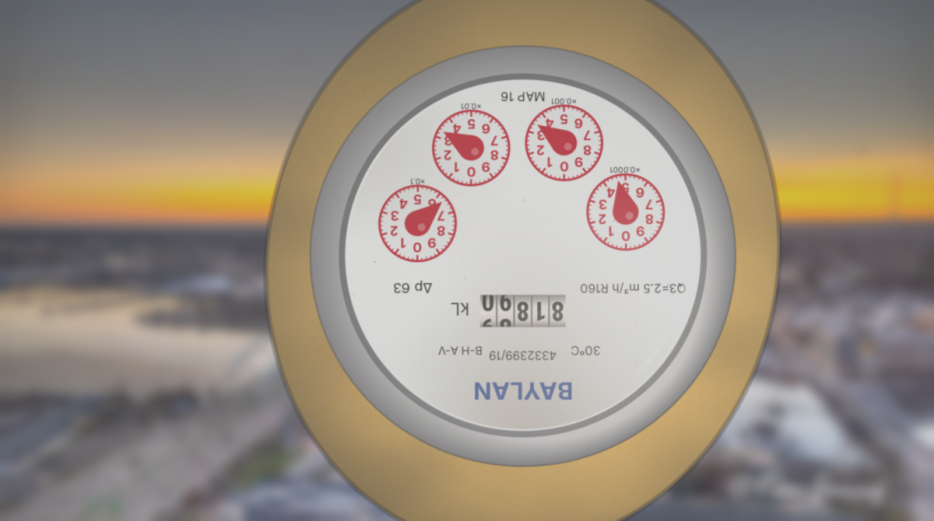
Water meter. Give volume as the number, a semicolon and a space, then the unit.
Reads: 81889.6334; kL
